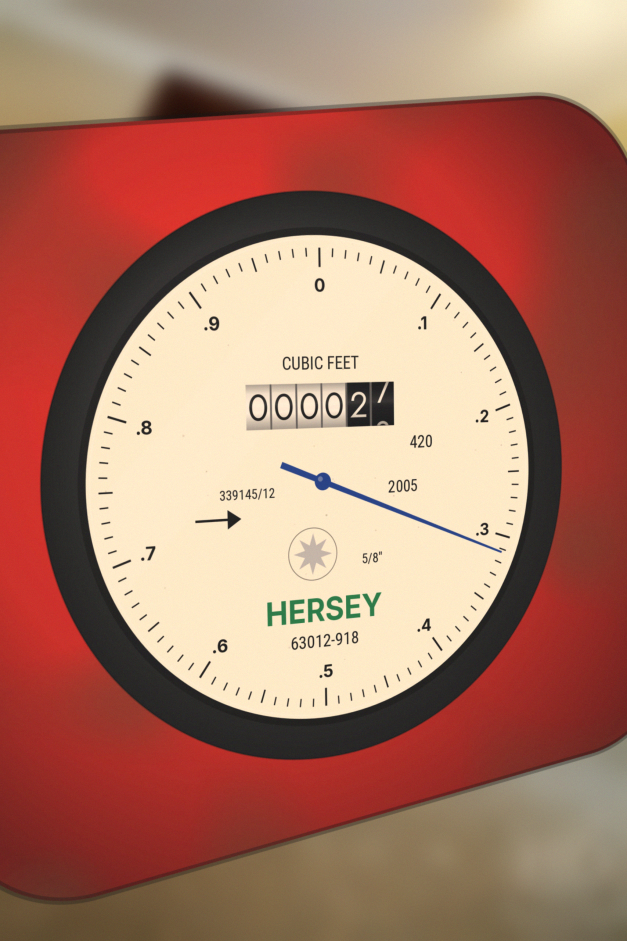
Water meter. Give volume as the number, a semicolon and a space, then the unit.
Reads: 27.31; ft³
